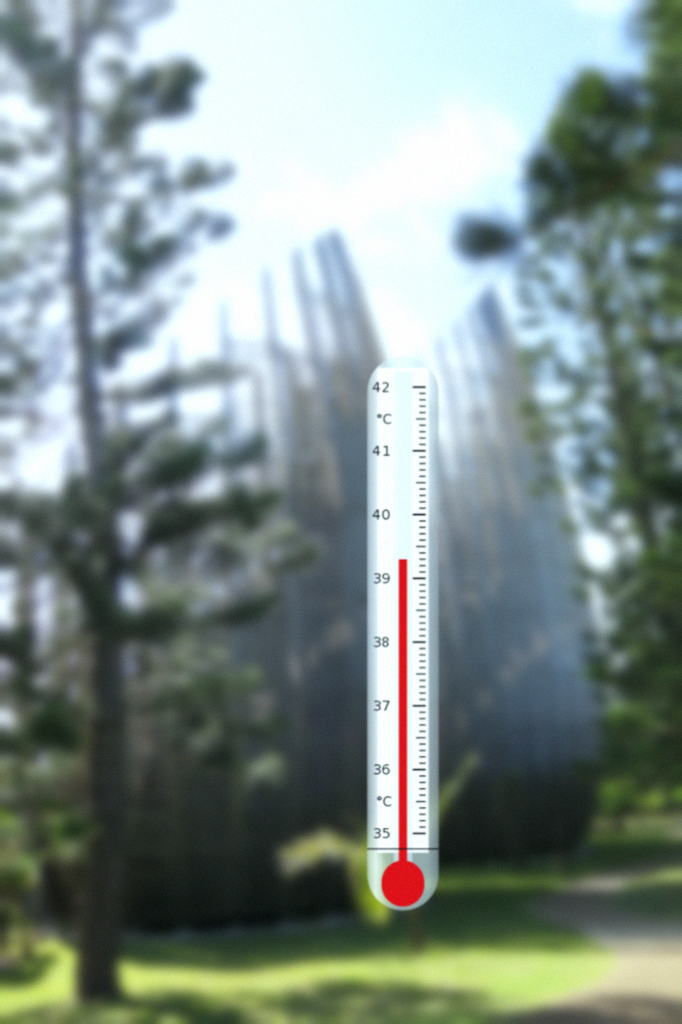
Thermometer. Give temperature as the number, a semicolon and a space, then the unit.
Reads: 39.3; °C
